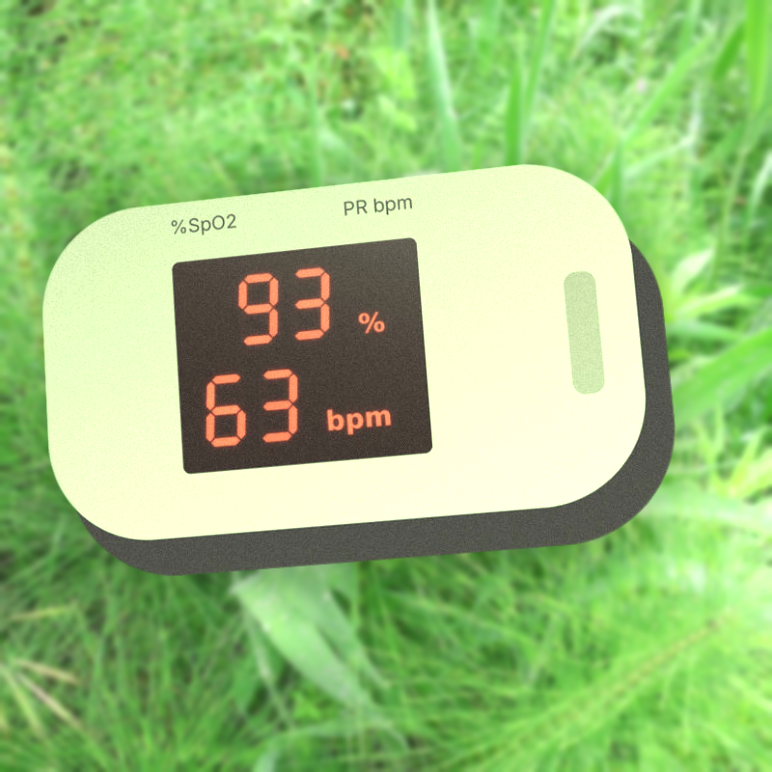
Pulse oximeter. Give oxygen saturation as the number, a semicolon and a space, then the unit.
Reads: 93; %
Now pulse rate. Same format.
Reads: 63; bpm
